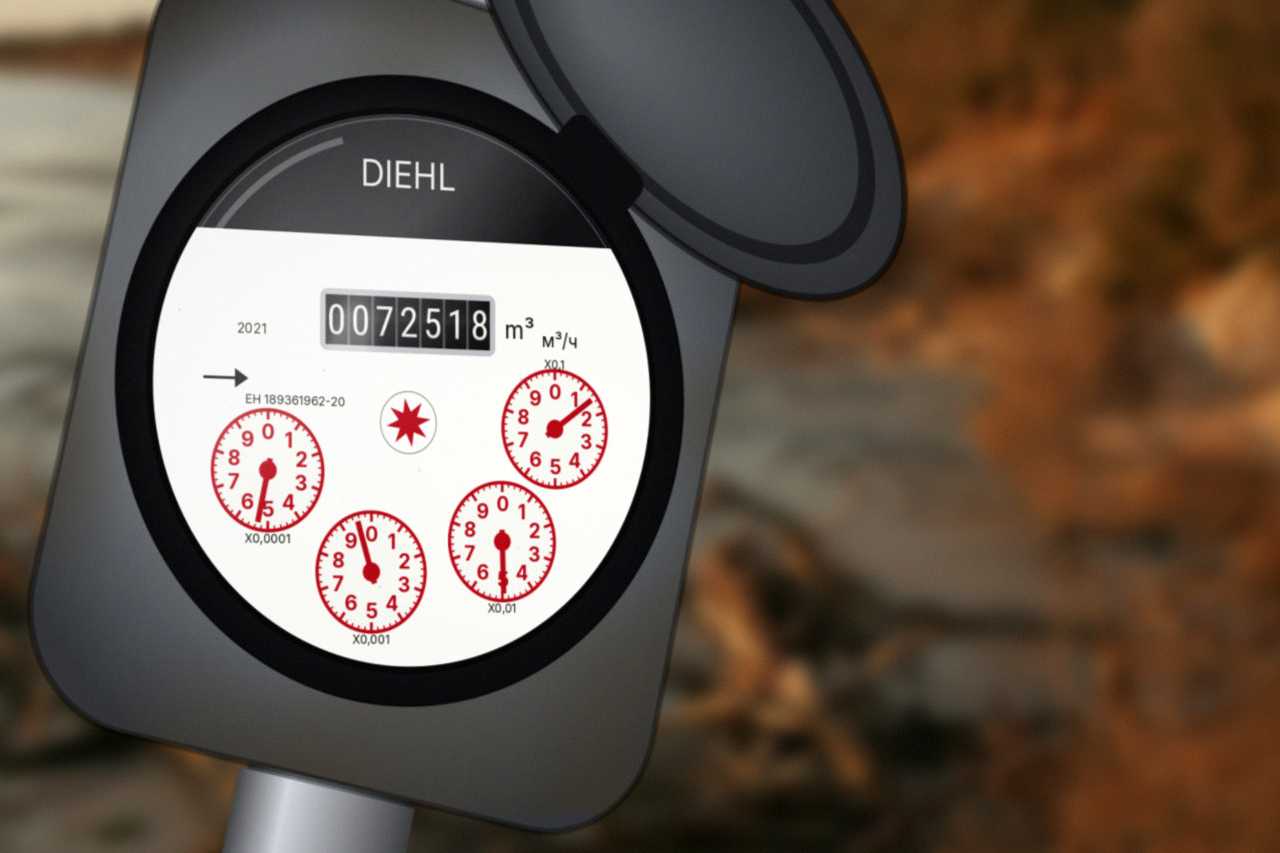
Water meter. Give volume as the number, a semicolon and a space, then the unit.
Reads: 72518.1495; m³
